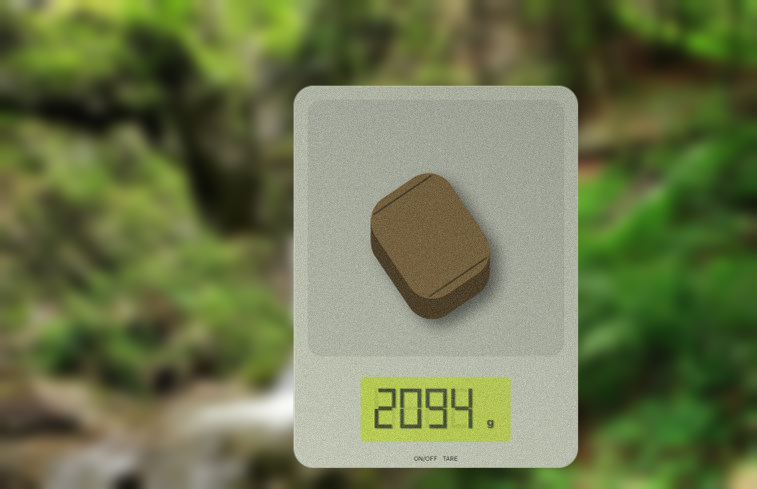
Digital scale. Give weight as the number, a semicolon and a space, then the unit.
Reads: 2094; g
